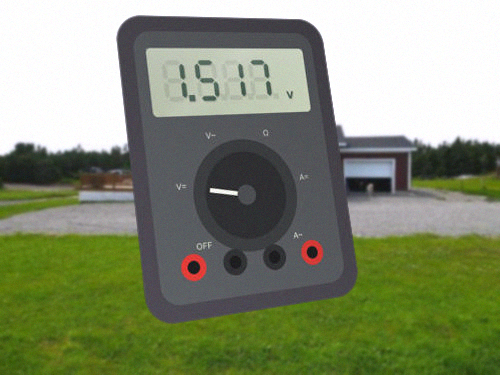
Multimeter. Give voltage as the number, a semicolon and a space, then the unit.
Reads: 1.517; V
